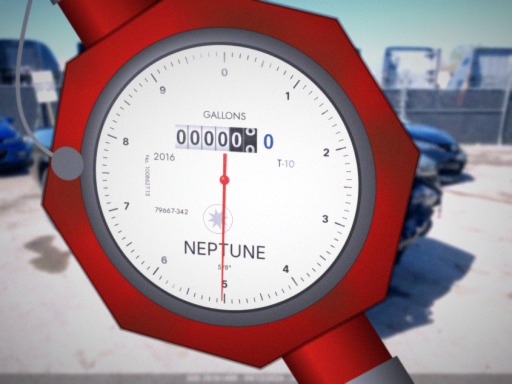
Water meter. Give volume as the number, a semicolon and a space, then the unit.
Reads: 85.0; gal
